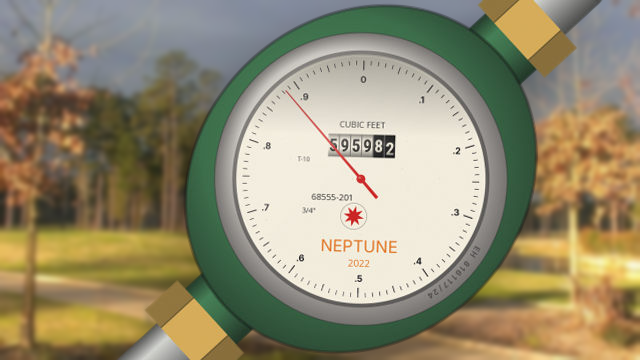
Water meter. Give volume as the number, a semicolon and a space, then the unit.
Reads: 595981.88; ft³
